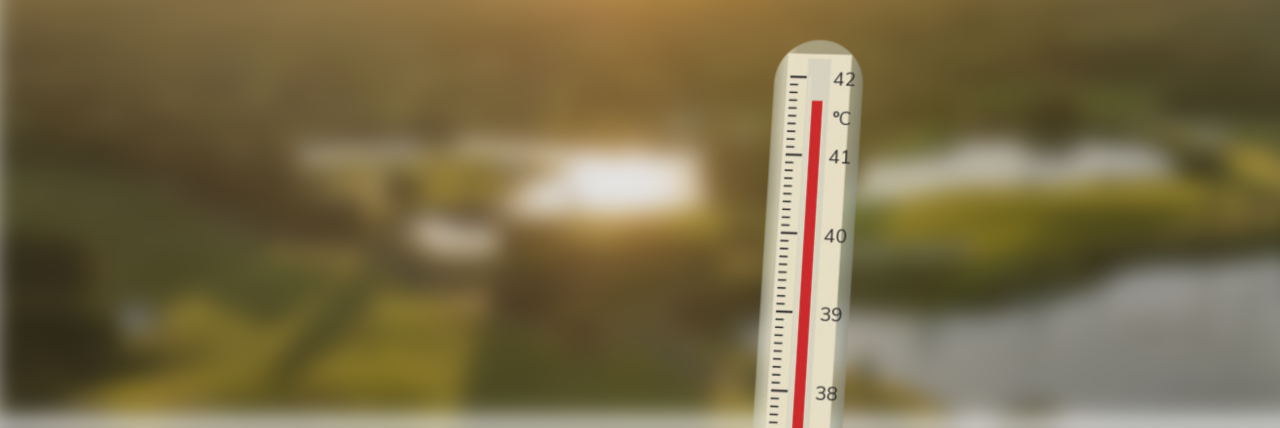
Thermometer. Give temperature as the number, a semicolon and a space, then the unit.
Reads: 41.7; °C
